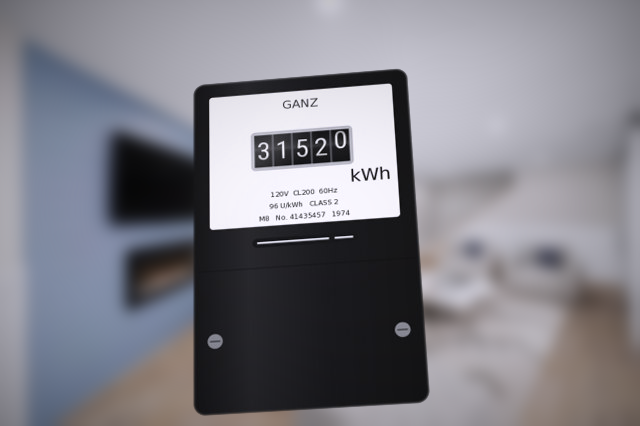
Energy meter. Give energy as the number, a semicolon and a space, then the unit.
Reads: 31520; kWh
